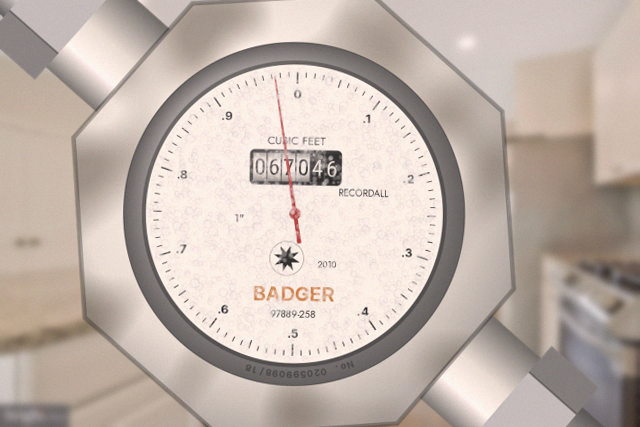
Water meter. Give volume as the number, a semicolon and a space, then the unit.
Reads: 67045.97; ft³
